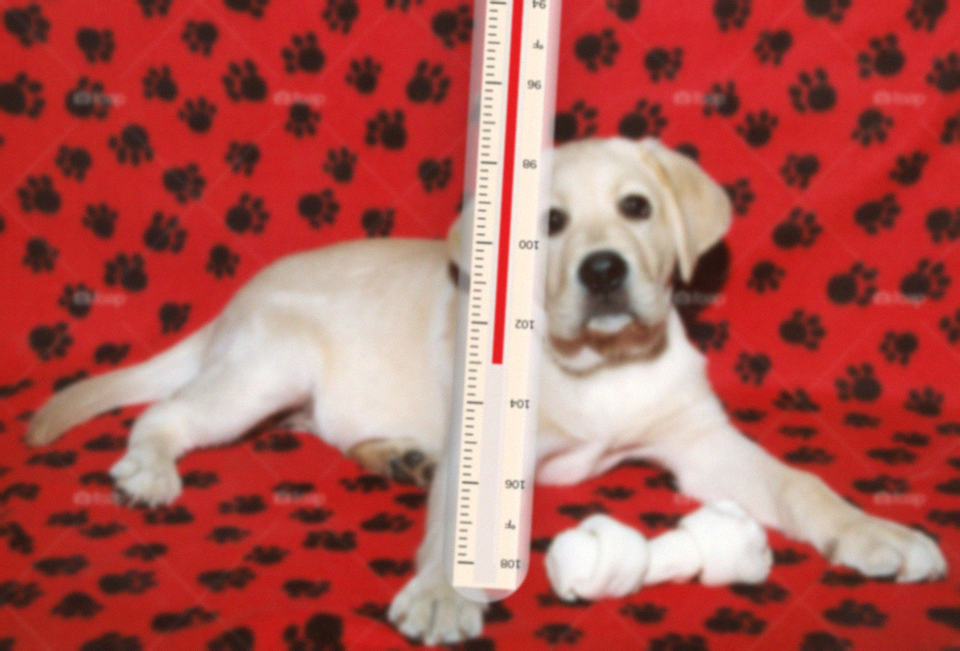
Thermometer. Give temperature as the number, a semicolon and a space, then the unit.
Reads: 103; °F
